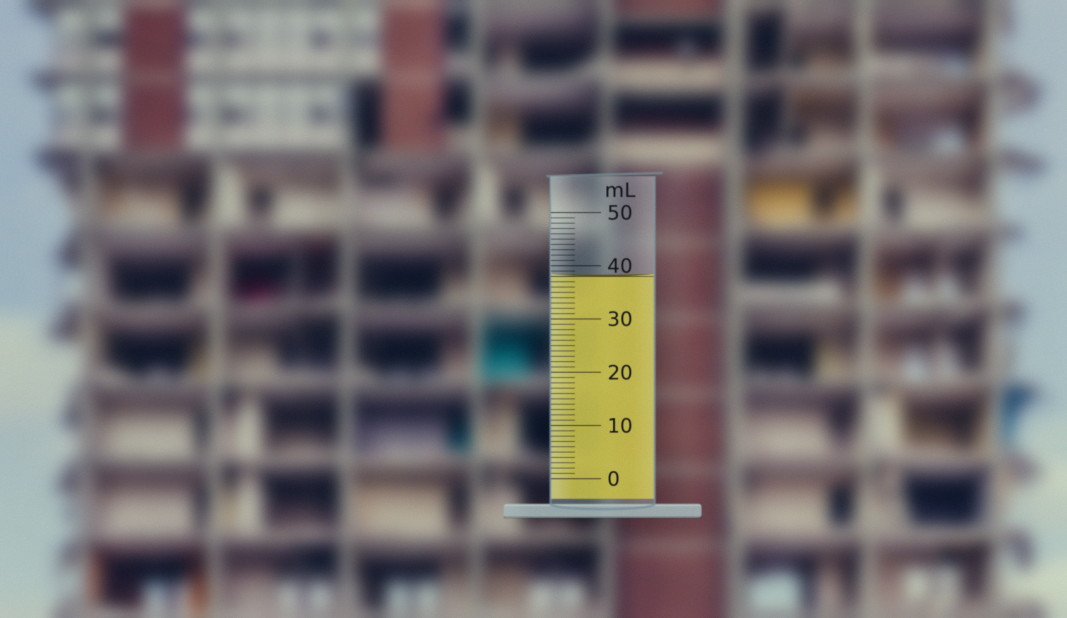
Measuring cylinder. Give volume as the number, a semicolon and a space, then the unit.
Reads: 38; mL
